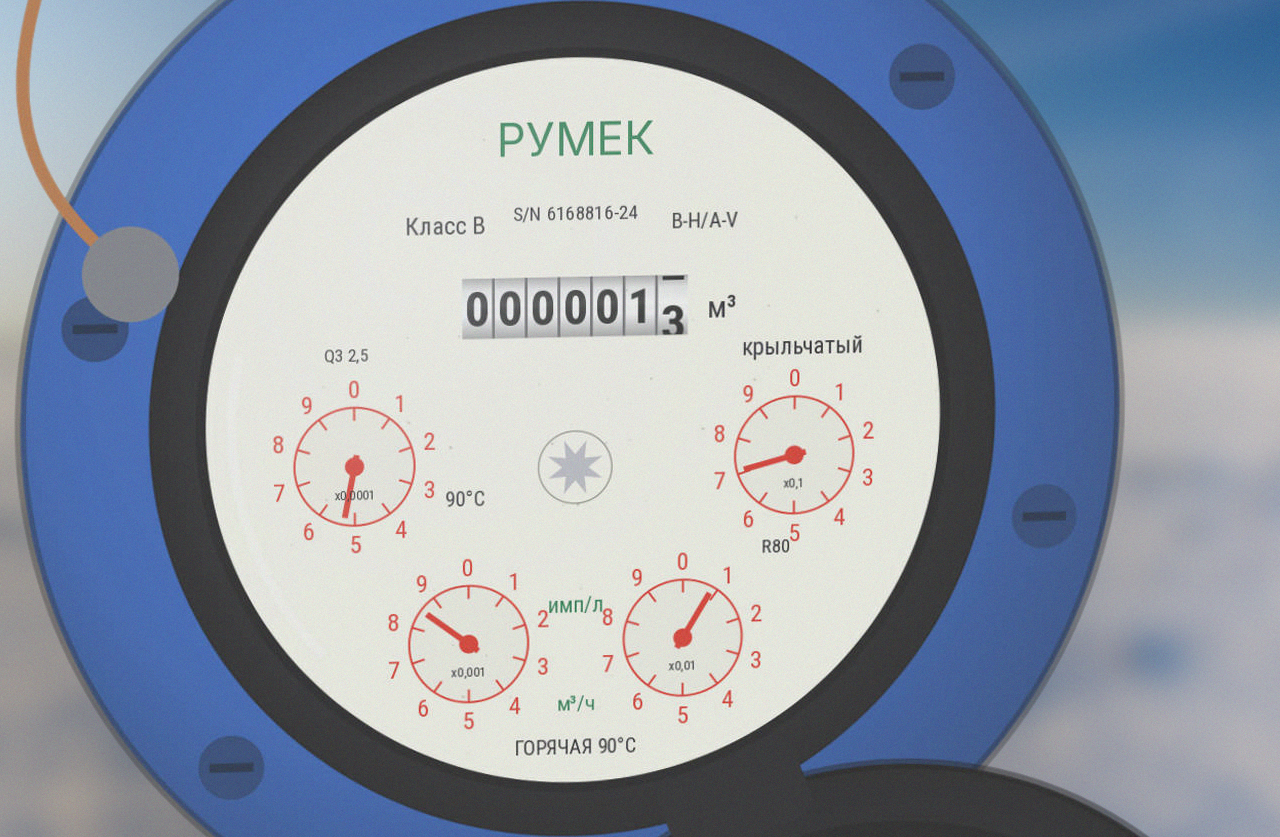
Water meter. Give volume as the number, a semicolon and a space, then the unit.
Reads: 12.7085; m³
